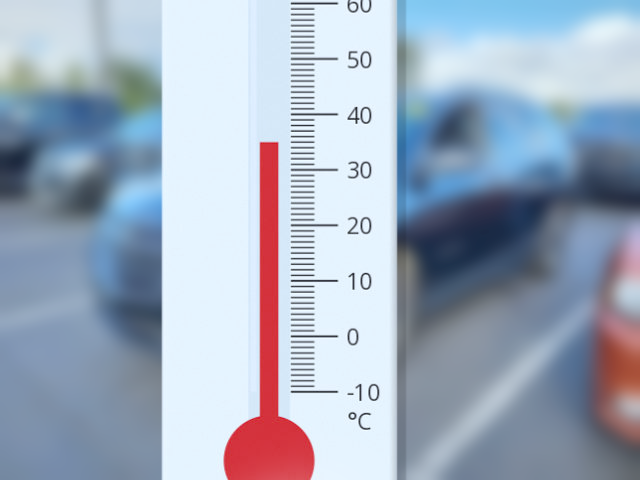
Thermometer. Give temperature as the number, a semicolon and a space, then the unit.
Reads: 35; °C
